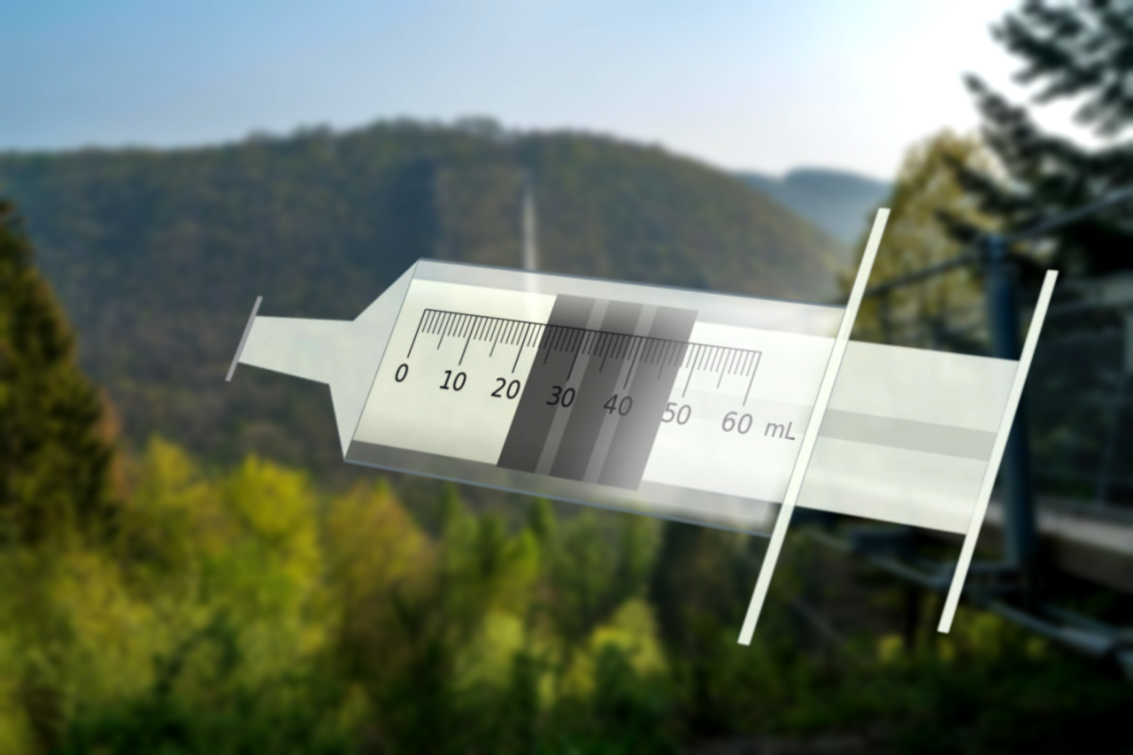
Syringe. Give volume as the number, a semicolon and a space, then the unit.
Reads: 23; mL
